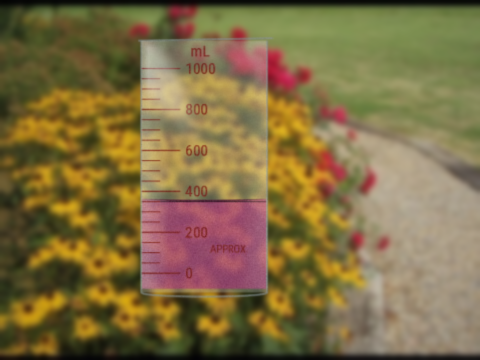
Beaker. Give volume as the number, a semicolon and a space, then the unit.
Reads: 350; mL
